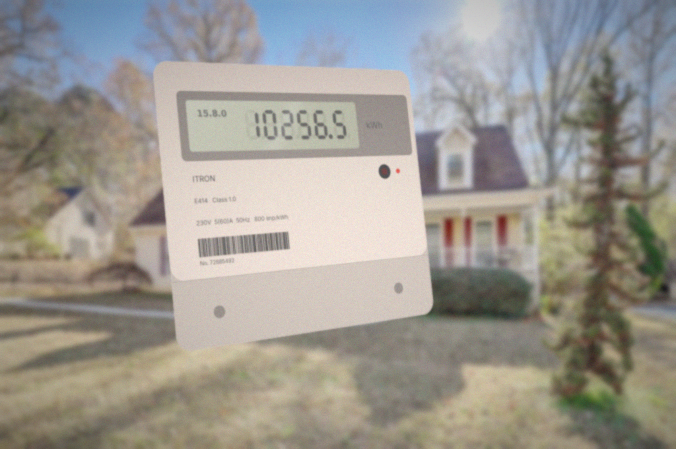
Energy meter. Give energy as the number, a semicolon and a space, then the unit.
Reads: 10256.5; kWh
